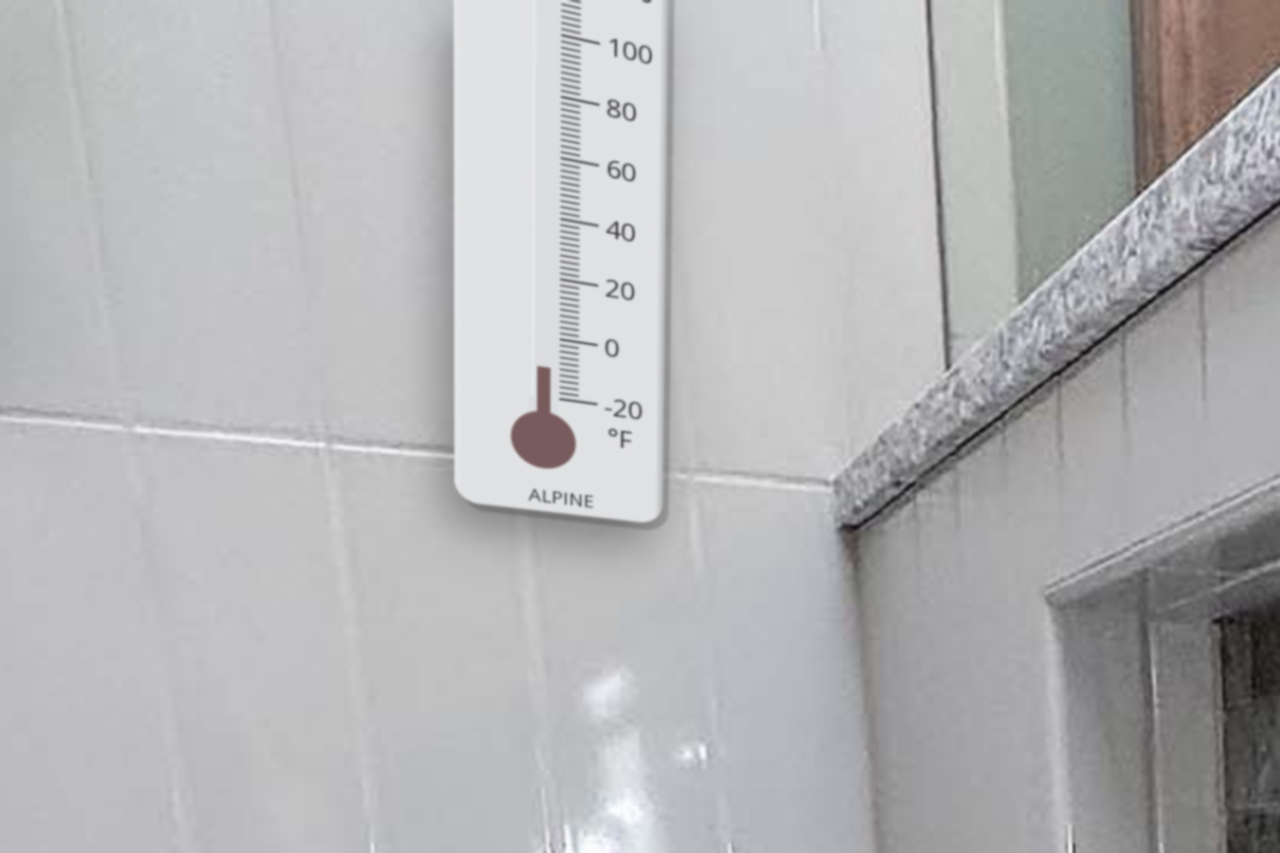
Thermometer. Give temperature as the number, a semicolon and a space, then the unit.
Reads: -10; °F
